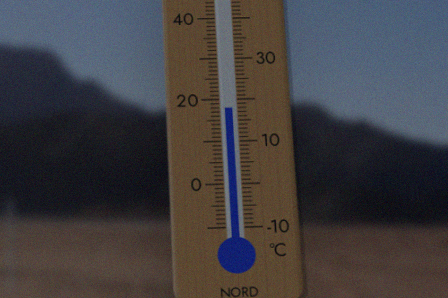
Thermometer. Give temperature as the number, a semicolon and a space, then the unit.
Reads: 18; °C
